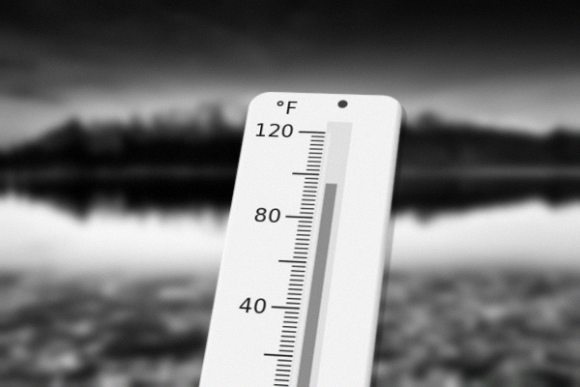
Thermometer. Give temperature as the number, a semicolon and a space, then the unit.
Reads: 96; °F
